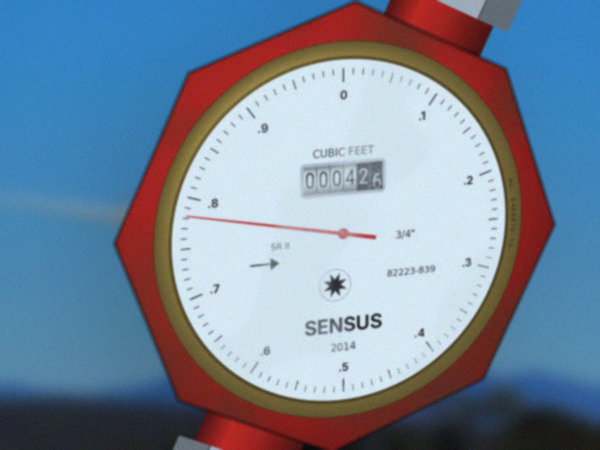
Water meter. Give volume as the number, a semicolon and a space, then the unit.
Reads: 425.78; ft³
